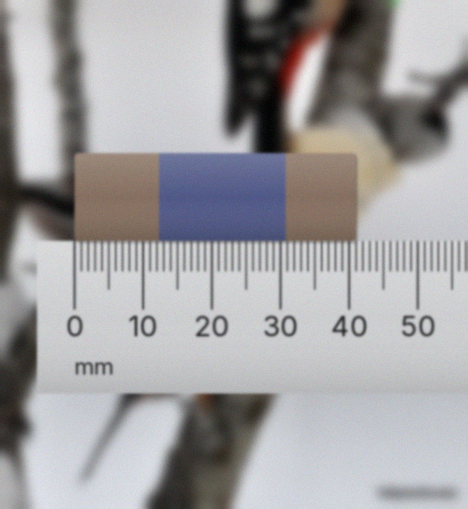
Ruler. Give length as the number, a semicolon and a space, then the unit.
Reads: 41; mm
